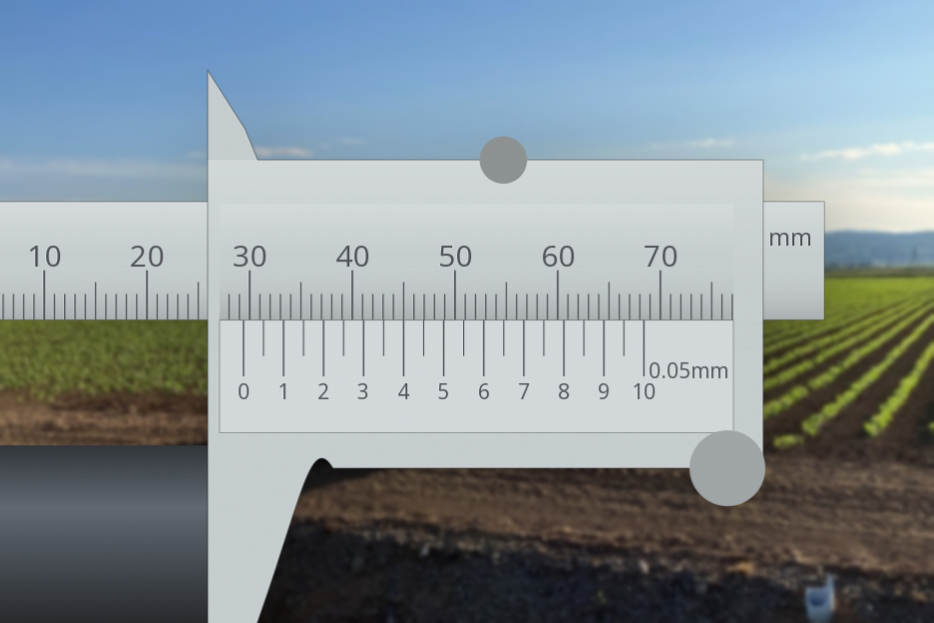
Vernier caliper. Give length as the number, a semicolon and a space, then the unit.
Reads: 29.4; mm
